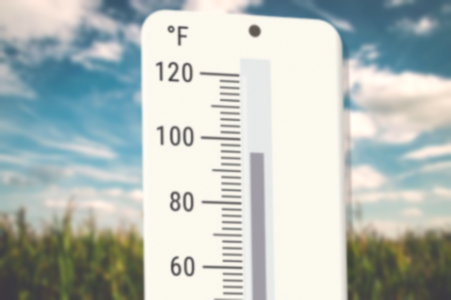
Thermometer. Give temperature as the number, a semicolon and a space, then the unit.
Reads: 96; °F
